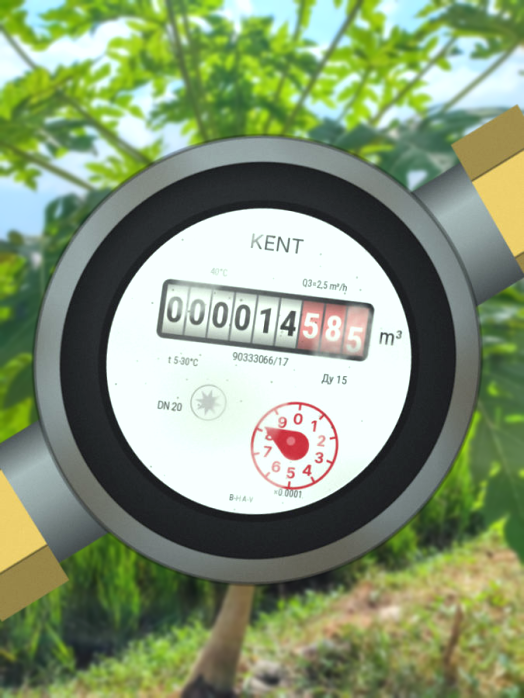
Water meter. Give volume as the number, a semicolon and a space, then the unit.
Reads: 14.5848; m³
